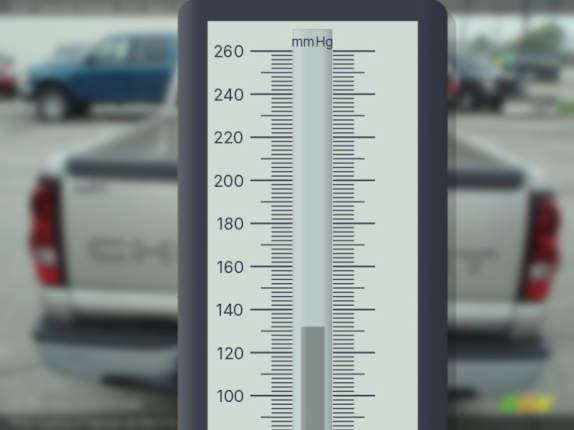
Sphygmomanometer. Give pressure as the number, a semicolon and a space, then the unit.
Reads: 132; mmHg
